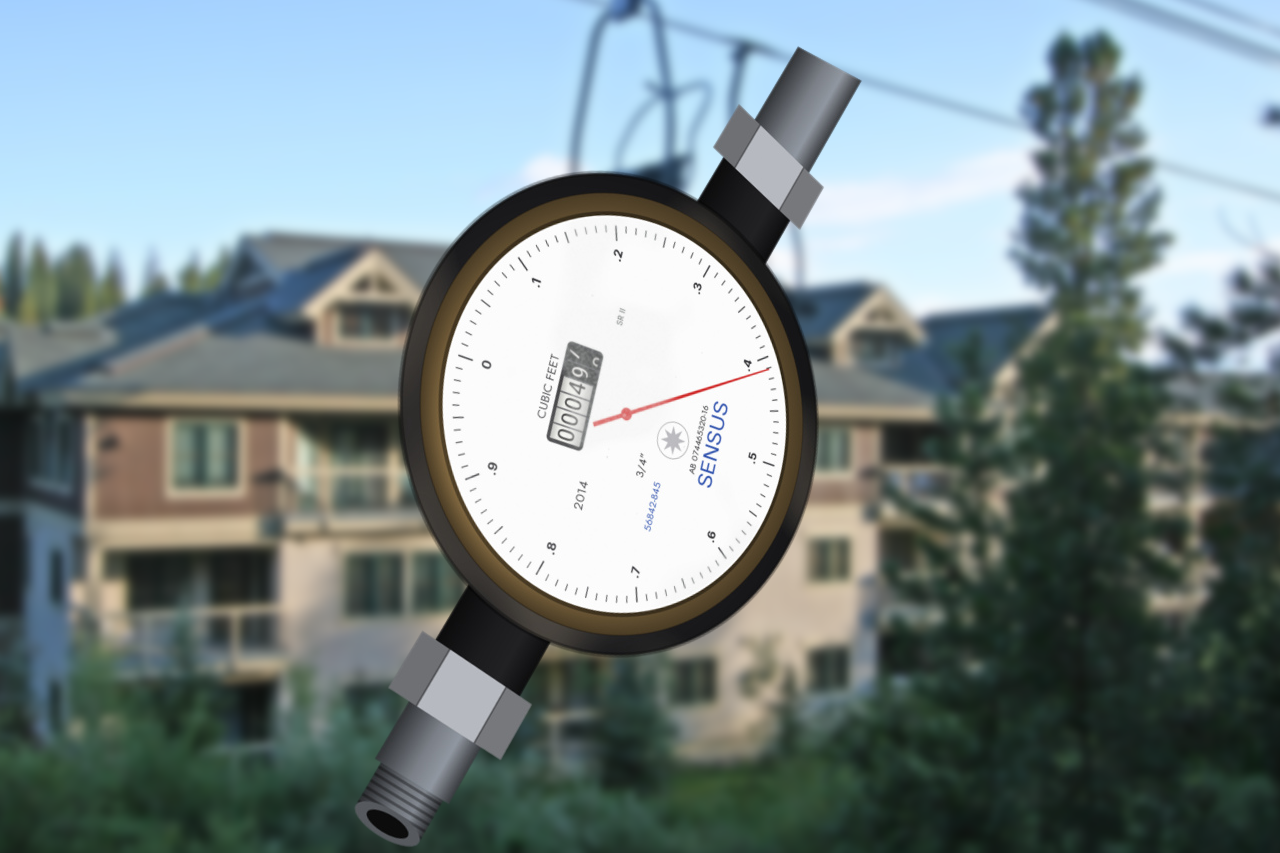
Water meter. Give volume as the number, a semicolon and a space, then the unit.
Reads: 497.41; ft³
